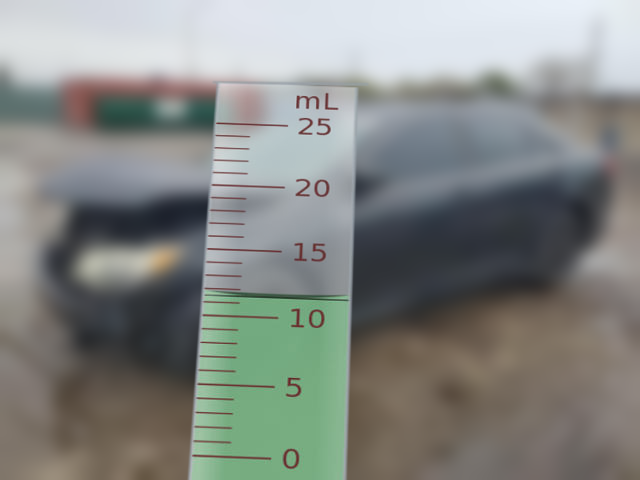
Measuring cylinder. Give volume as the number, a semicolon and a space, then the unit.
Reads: 11.5; mL
